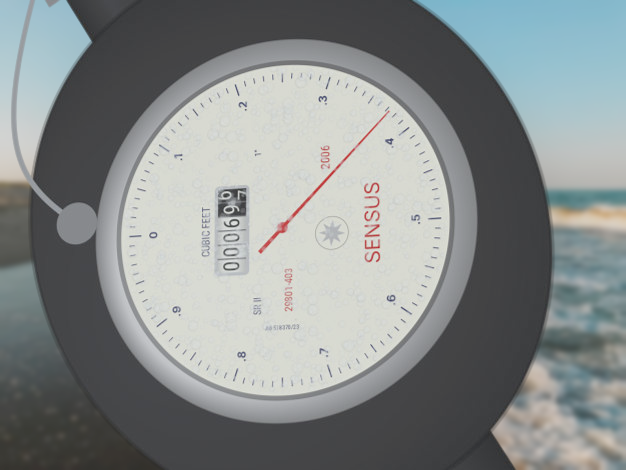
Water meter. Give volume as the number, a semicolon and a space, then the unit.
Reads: 696.37; ft³
